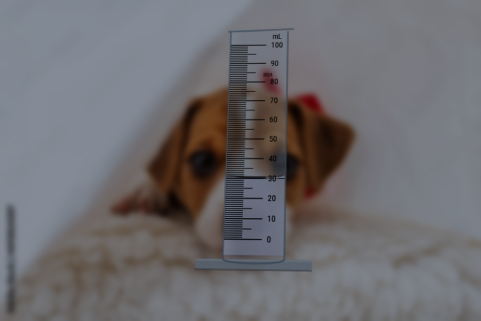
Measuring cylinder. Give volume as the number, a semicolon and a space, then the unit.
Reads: 30; mL
